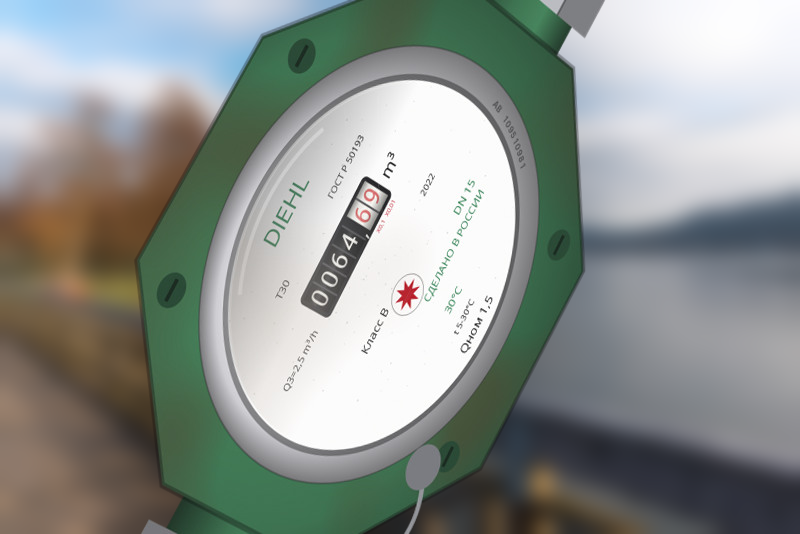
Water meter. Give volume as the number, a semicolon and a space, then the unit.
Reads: 64.69; m³
